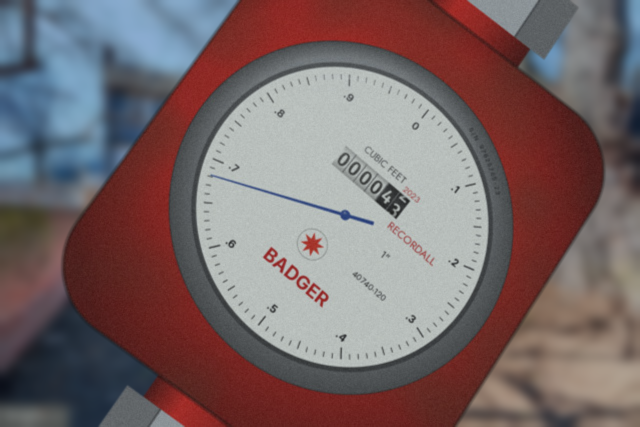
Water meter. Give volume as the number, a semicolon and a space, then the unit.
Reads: 42.68; ft³
